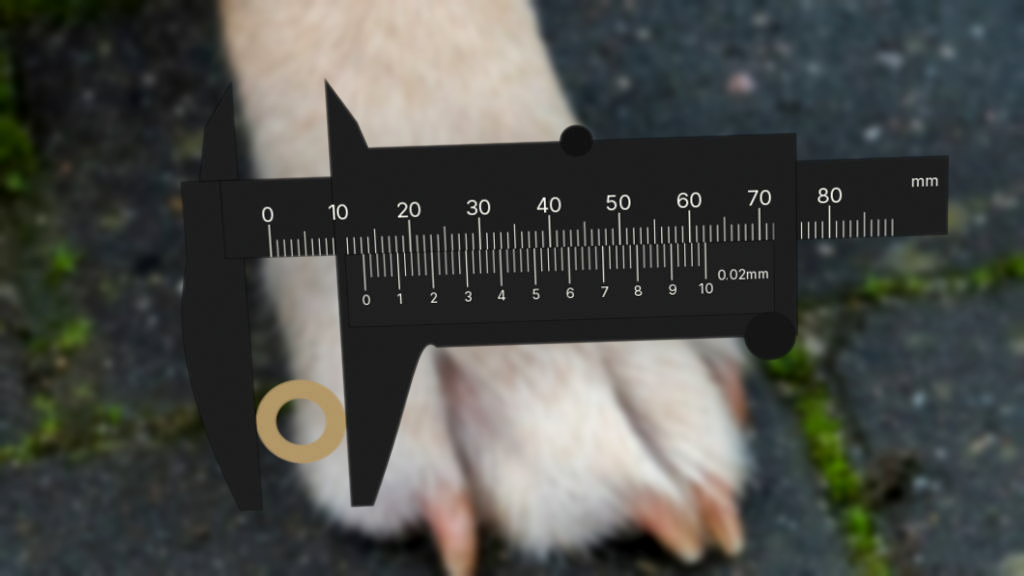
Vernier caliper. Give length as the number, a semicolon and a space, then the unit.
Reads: 13.2; mm
